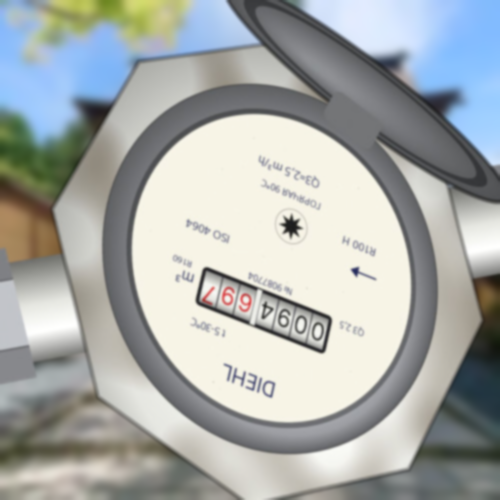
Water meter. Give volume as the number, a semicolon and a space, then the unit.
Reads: 94.697; m³
